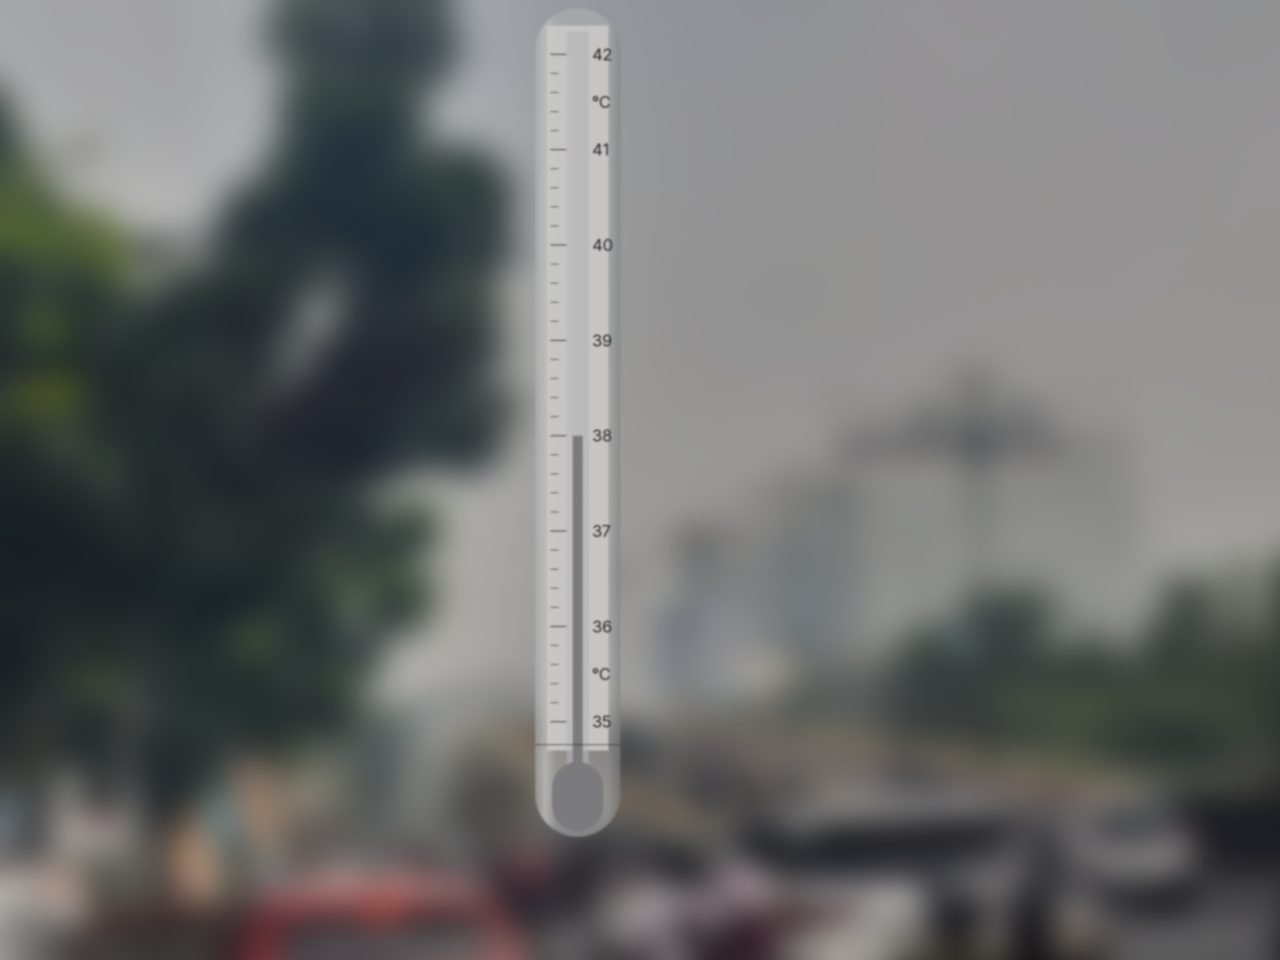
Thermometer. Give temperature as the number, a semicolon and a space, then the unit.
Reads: 38; °C
